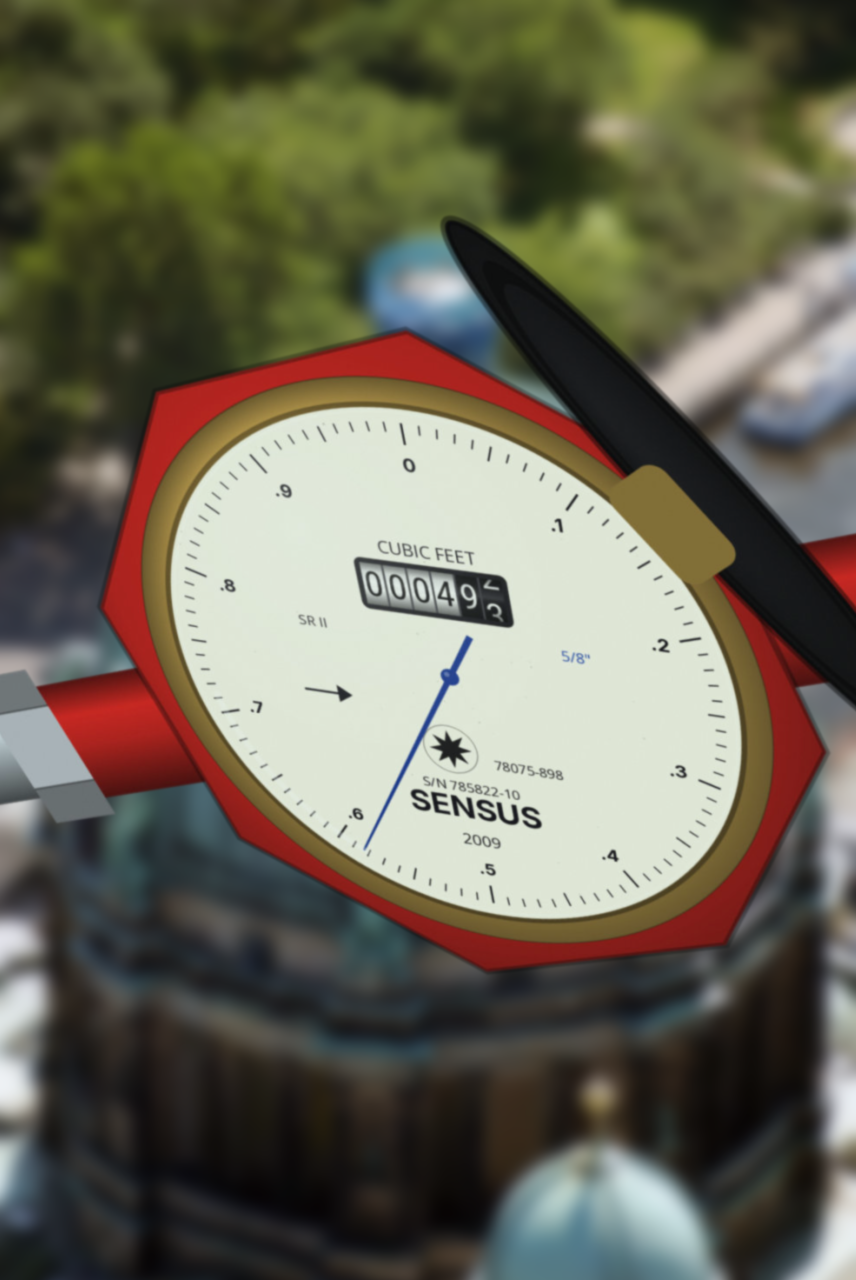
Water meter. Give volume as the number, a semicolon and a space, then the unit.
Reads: 492.58; ft³
